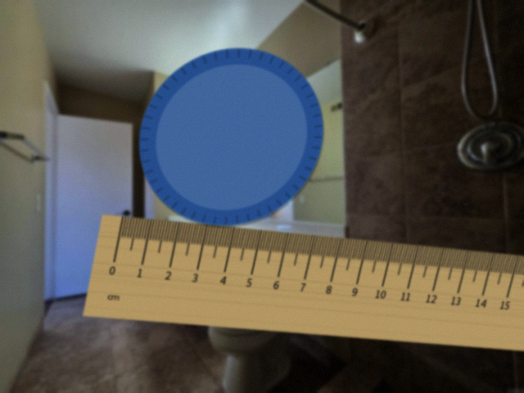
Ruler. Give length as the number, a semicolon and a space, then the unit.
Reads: 6.5; cm
